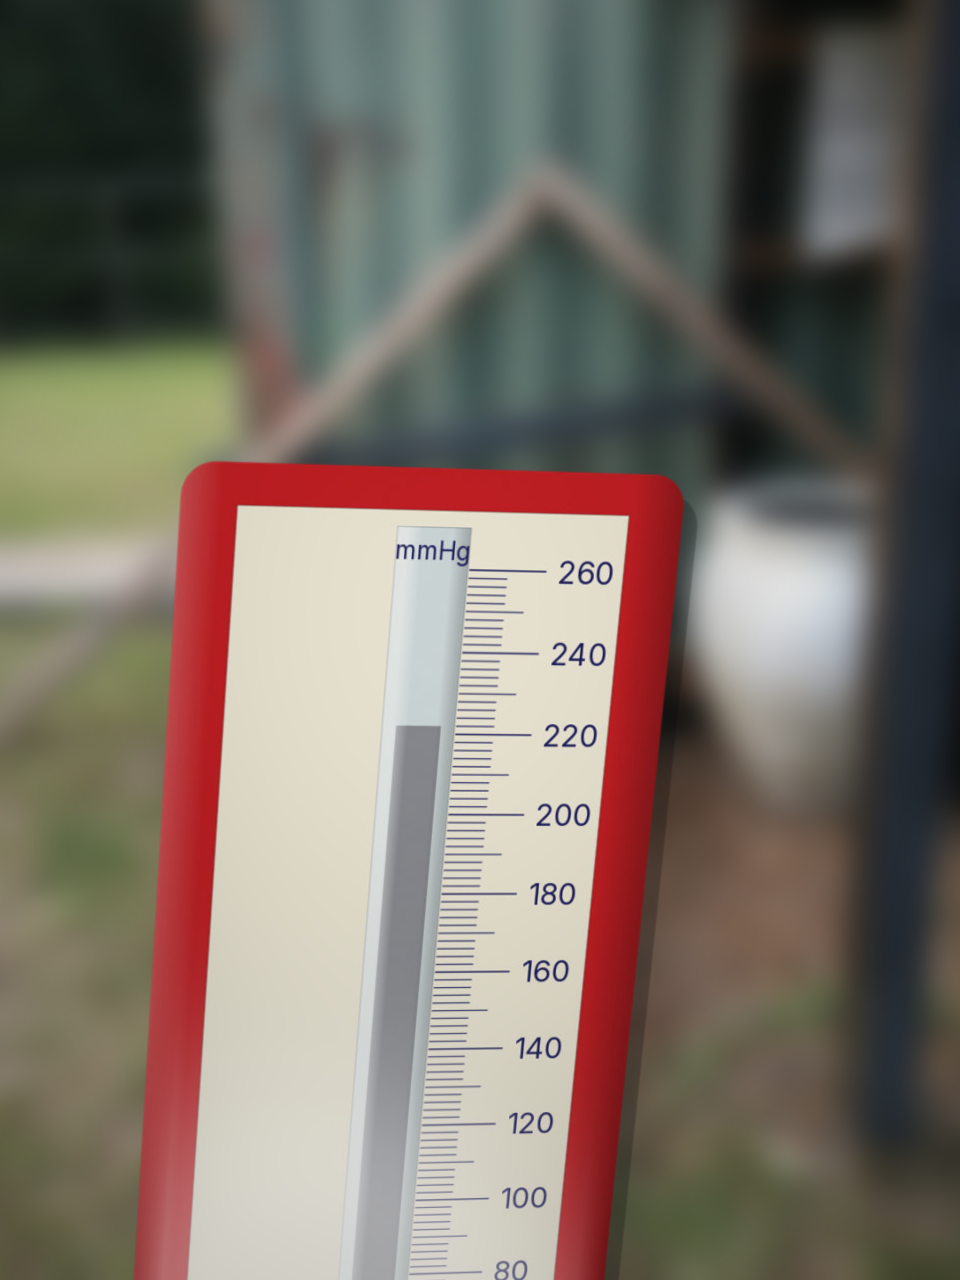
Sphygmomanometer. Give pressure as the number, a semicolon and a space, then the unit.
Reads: 222; mmHg
